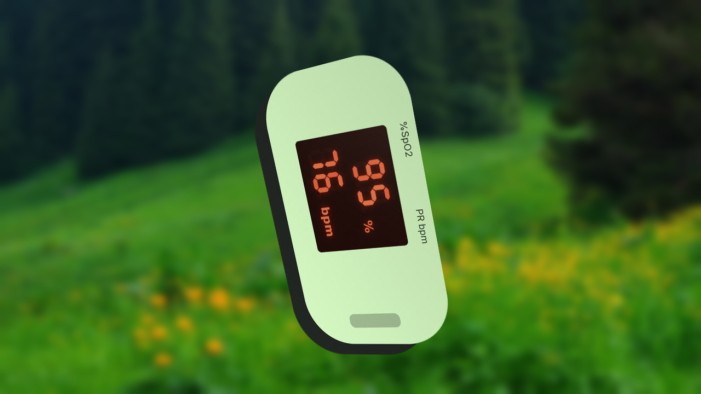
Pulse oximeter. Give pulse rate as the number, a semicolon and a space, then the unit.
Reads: 76; bpm
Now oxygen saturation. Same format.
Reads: 95; %
